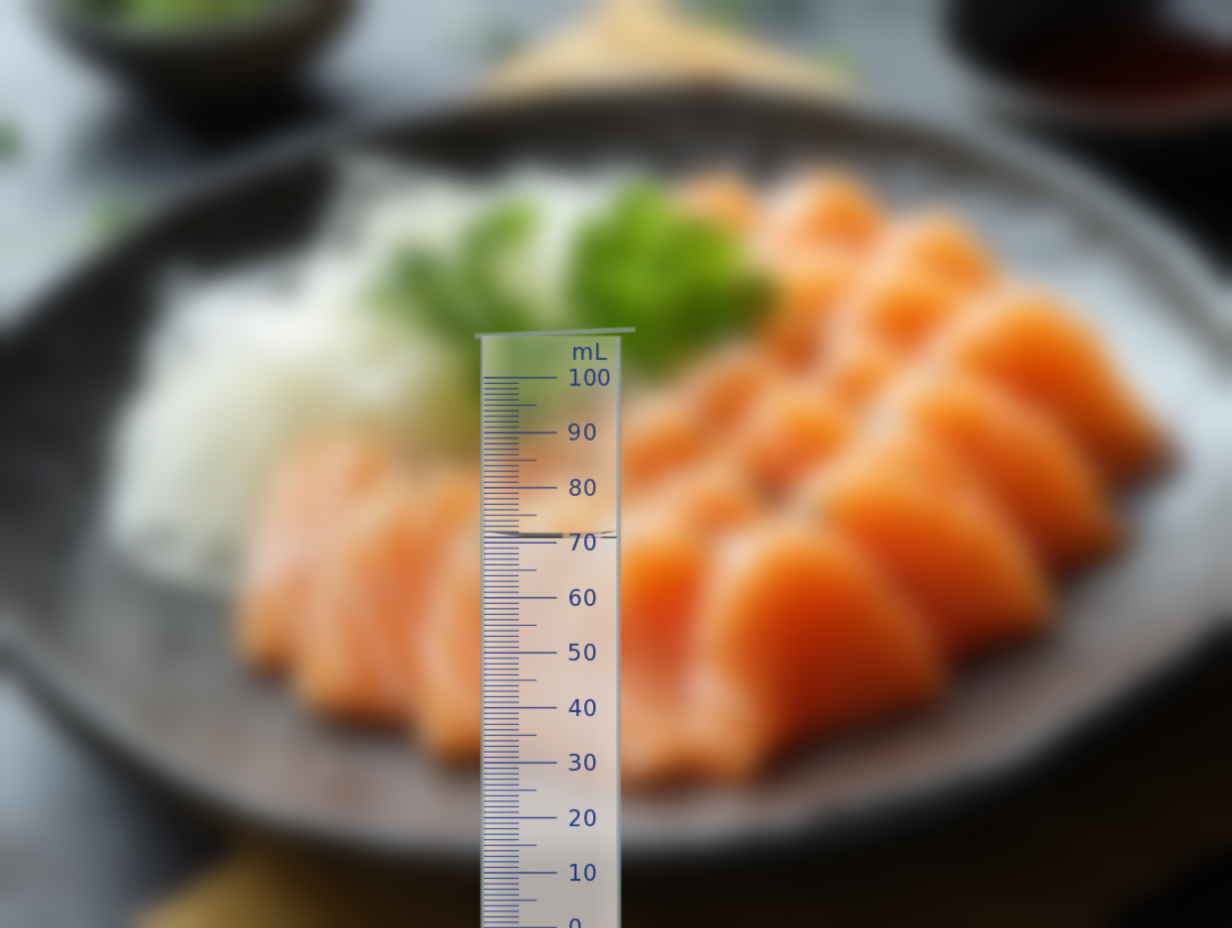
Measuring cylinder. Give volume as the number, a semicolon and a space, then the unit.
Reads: 71; mL
